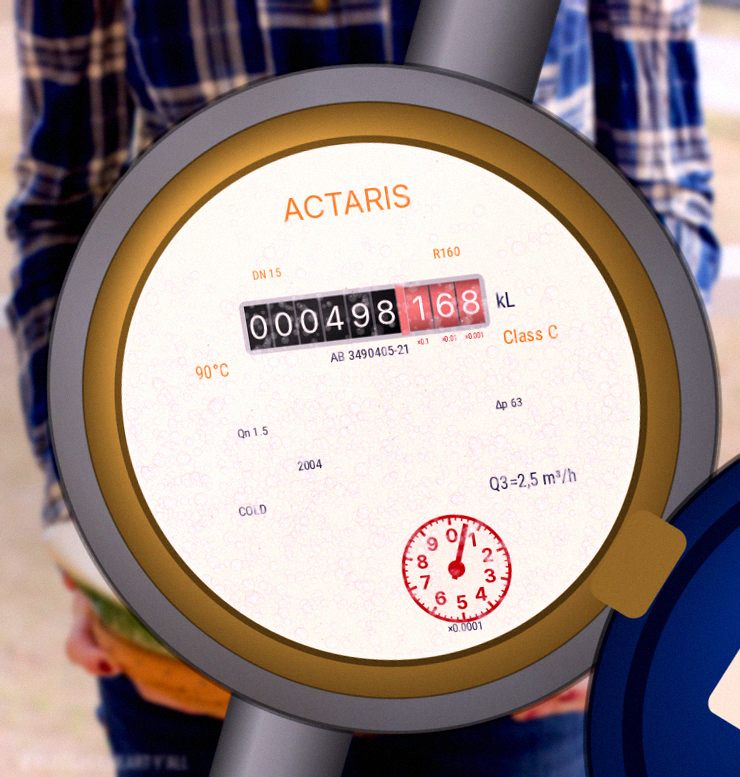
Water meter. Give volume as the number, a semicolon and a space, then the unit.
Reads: 498.1680; kL
